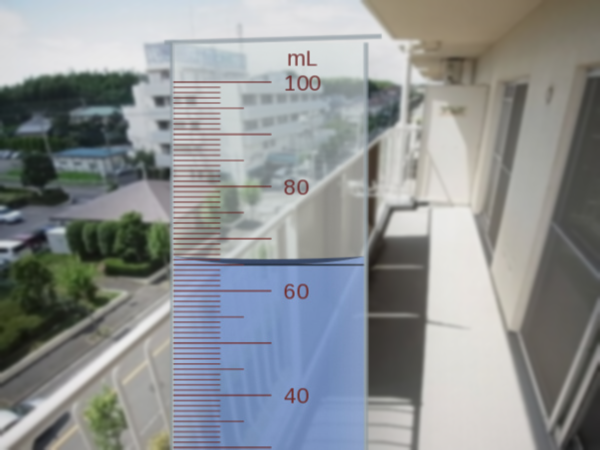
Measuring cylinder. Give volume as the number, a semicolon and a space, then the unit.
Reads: 65; mL
